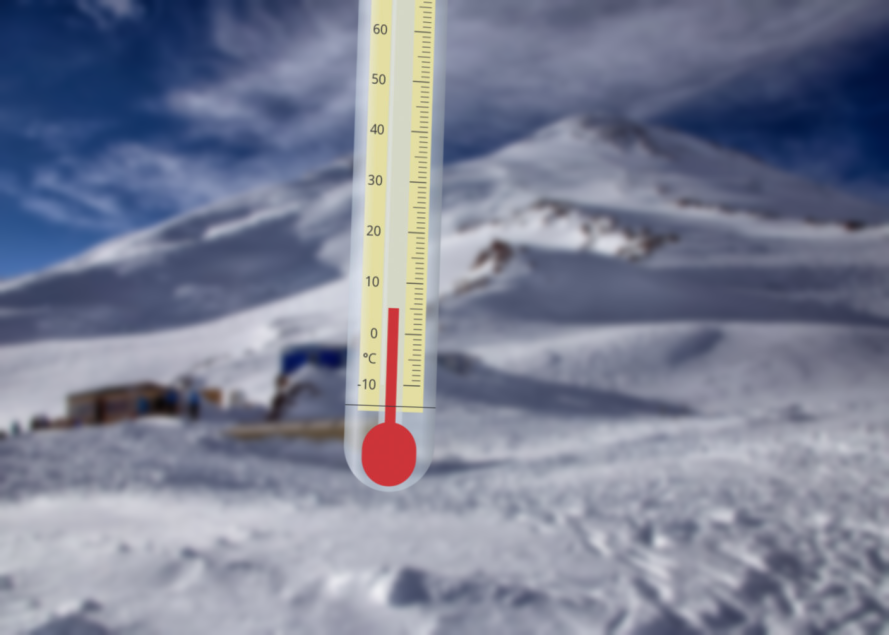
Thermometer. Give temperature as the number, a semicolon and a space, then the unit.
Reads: 5; °C
